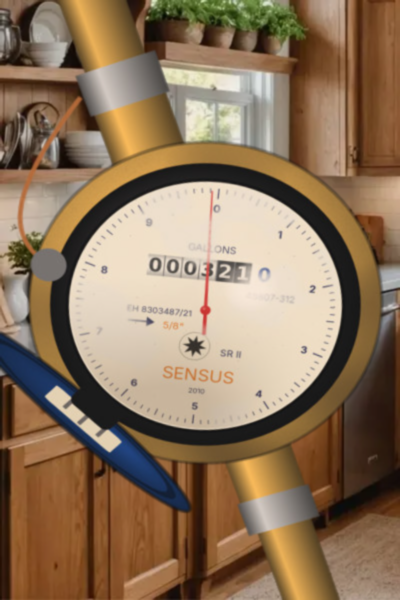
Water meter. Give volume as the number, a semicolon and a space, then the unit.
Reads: 3209.9; gal
